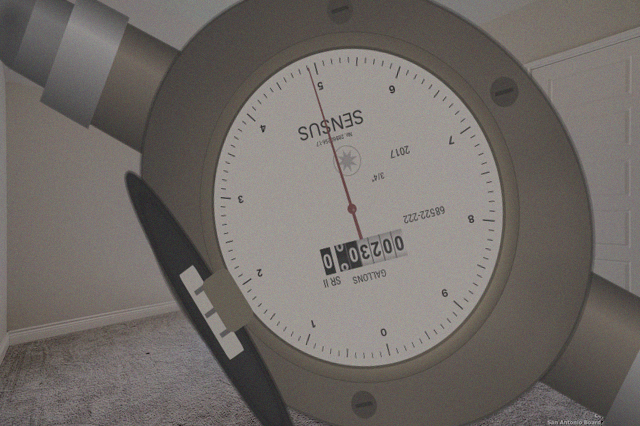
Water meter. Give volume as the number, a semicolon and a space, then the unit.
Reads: 23084.9; gal
